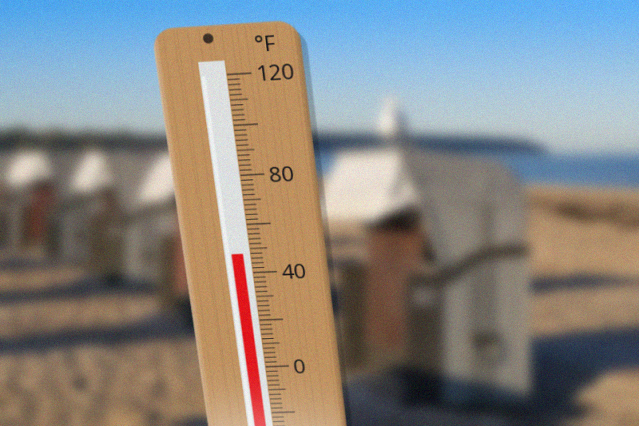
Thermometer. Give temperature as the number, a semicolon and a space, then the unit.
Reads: 48; °F
